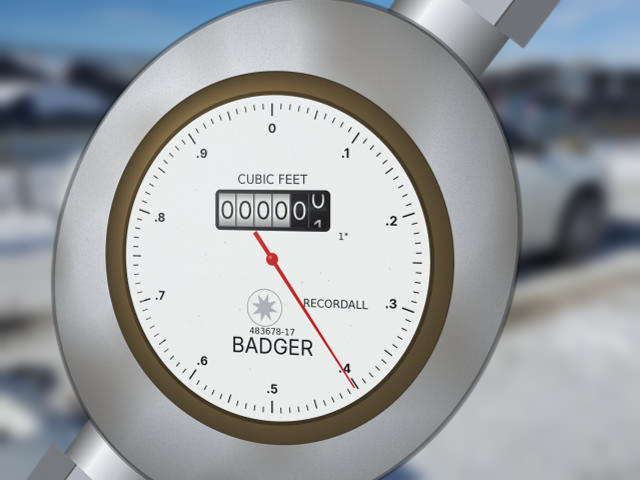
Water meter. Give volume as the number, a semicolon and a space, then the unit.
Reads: 0.40; ft³
